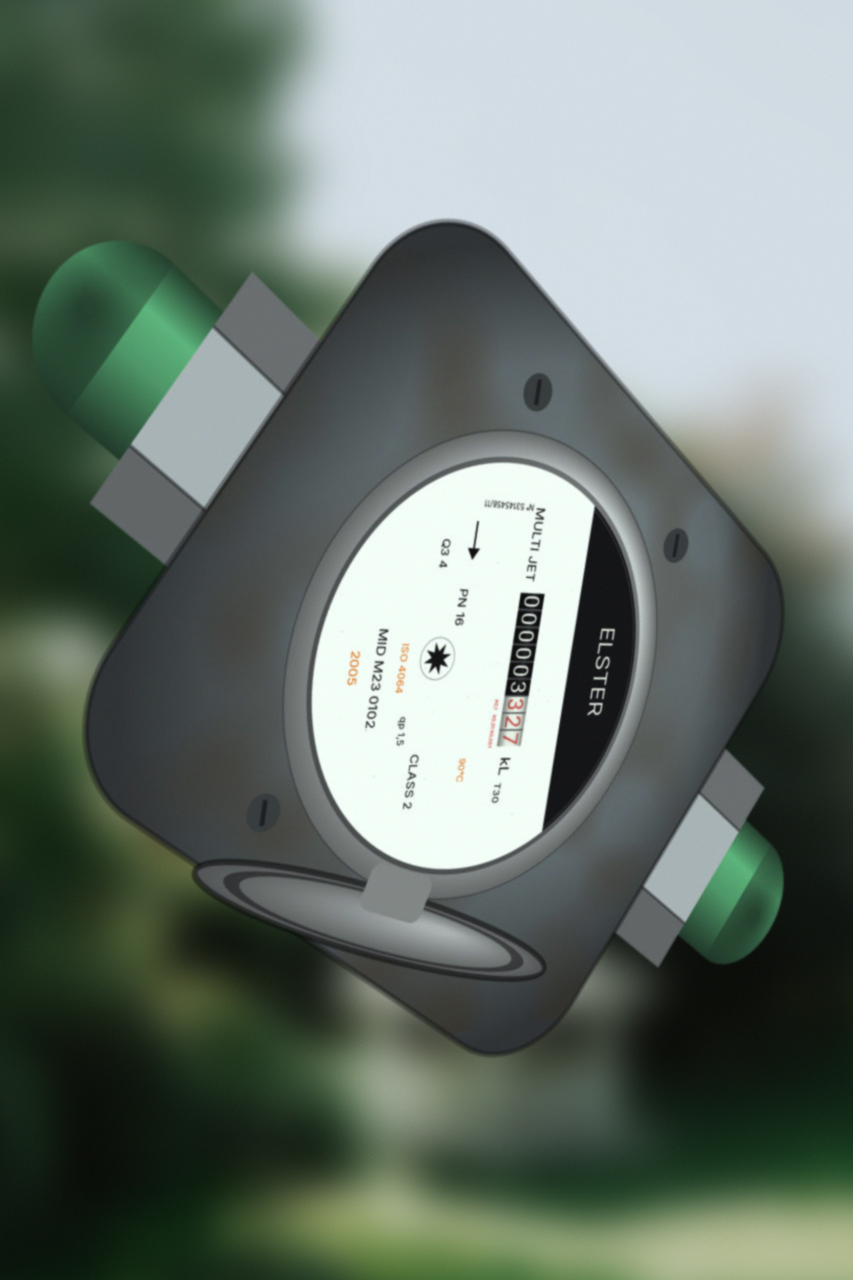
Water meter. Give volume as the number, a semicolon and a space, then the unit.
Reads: 3.327; kL
